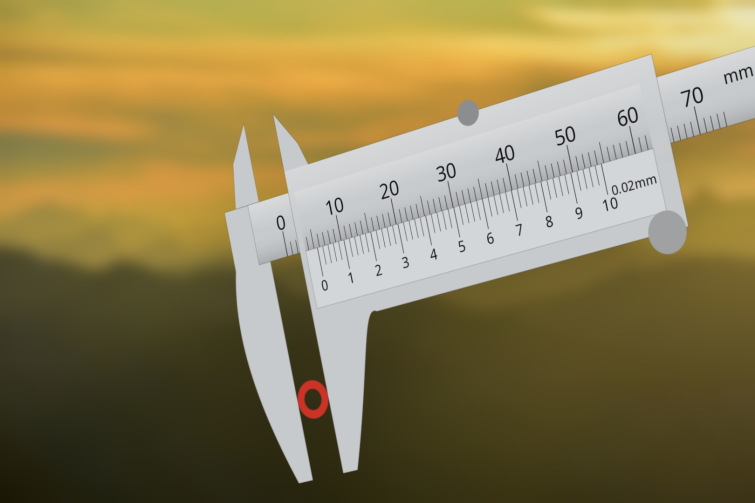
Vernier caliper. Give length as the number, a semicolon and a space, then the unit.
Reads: 5.6; mm
